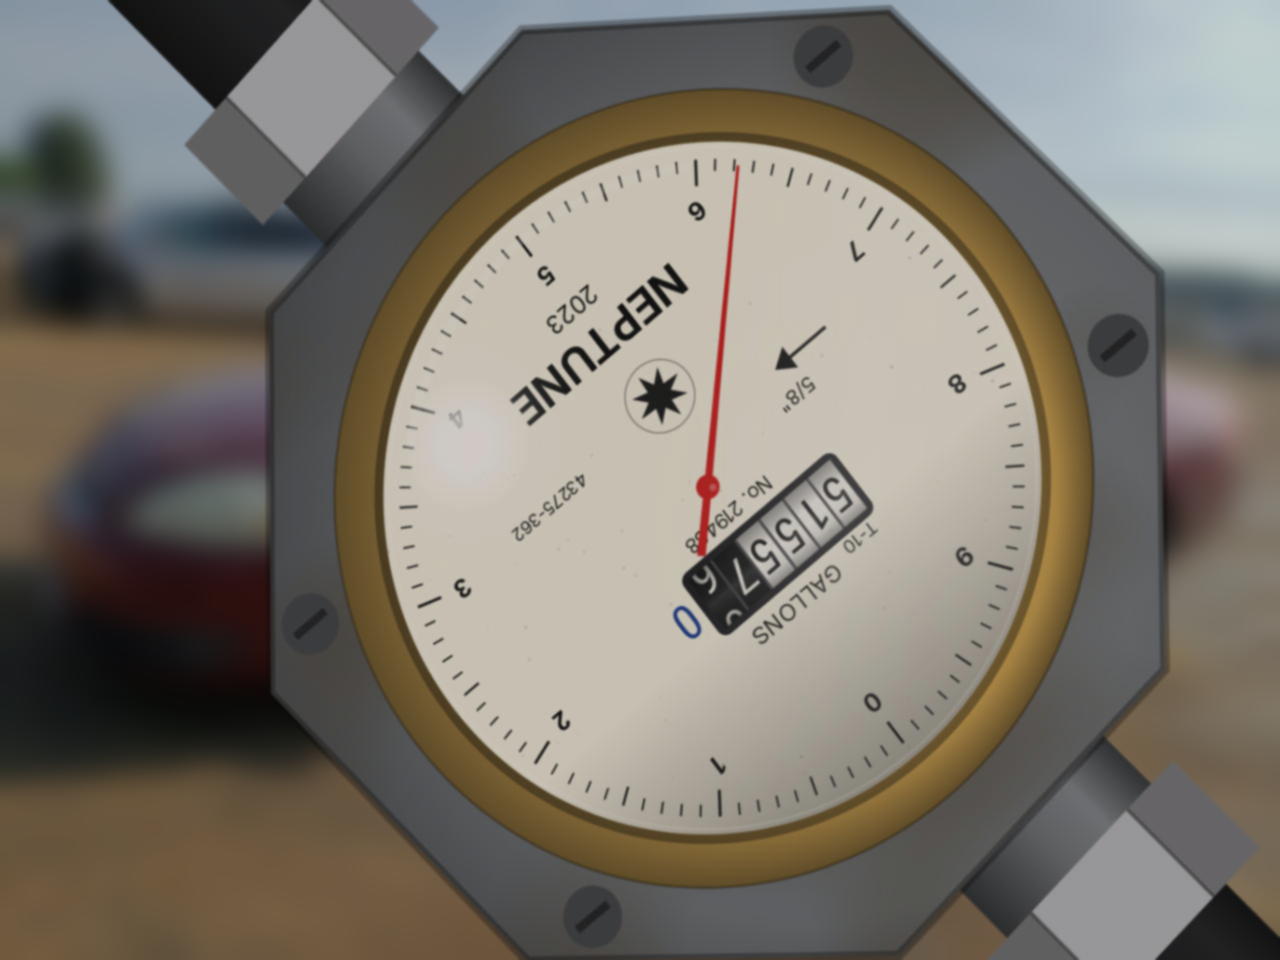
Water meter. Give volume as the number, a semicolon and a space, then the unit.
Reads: 5155756.2; gal
